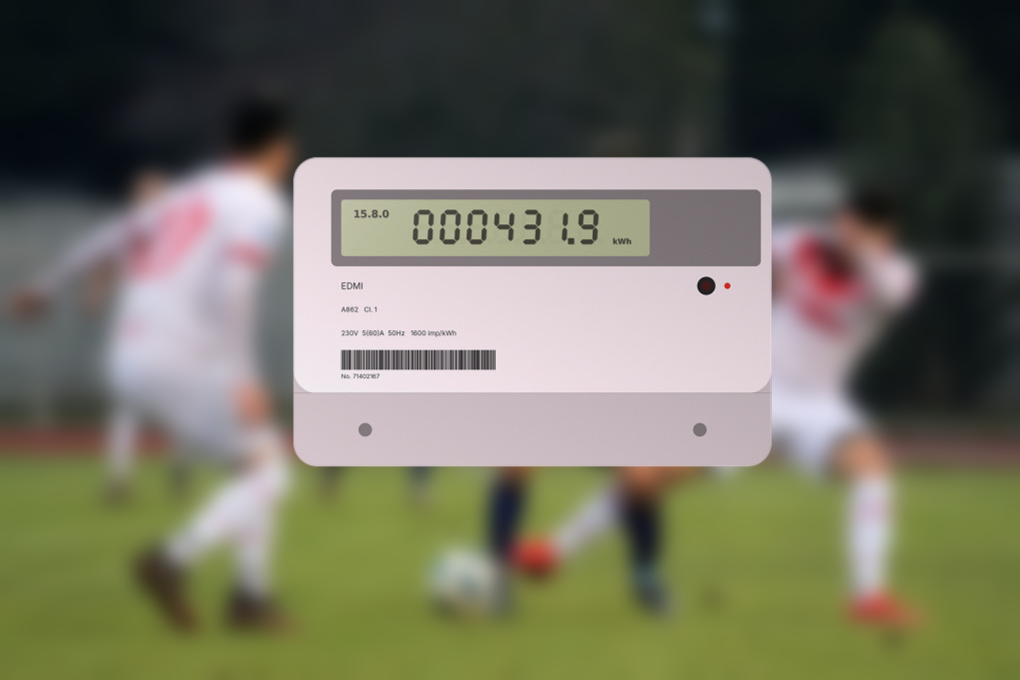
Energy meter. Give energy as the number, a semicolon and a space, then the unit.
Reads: 431.9; kWh
